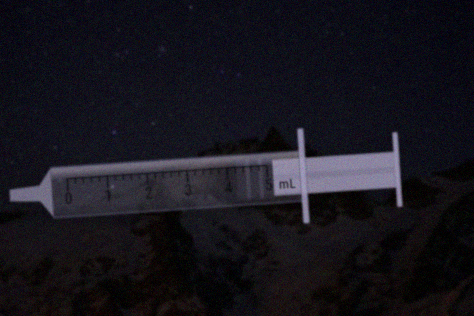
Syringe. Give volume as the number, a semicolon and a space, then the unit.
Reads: 4.2; mL
